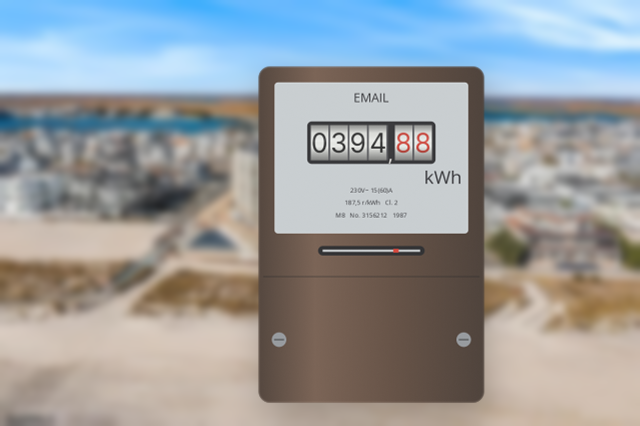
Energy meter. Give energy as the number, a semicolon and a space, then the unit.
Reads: 394.88; kWh
